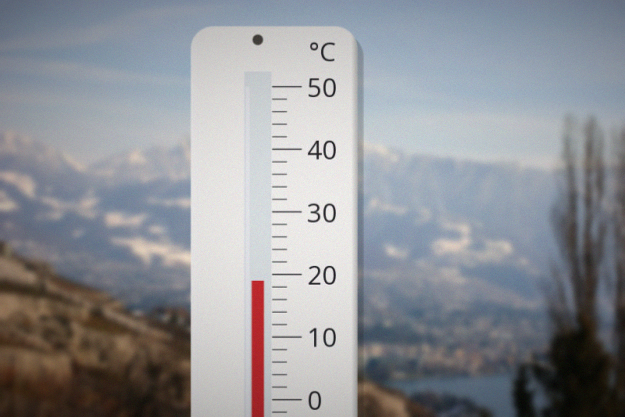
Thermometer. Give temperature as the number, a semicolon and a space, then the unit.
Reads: 19; °C
